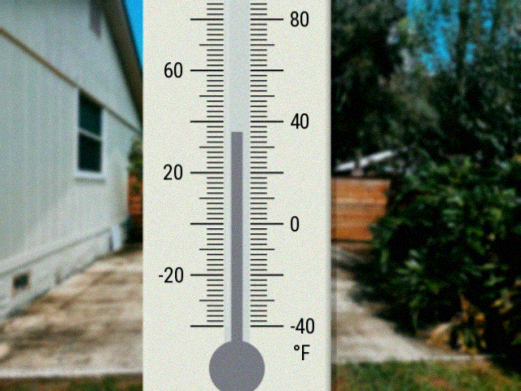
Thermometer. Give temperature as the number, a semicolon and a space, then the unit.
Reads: 36; °F
